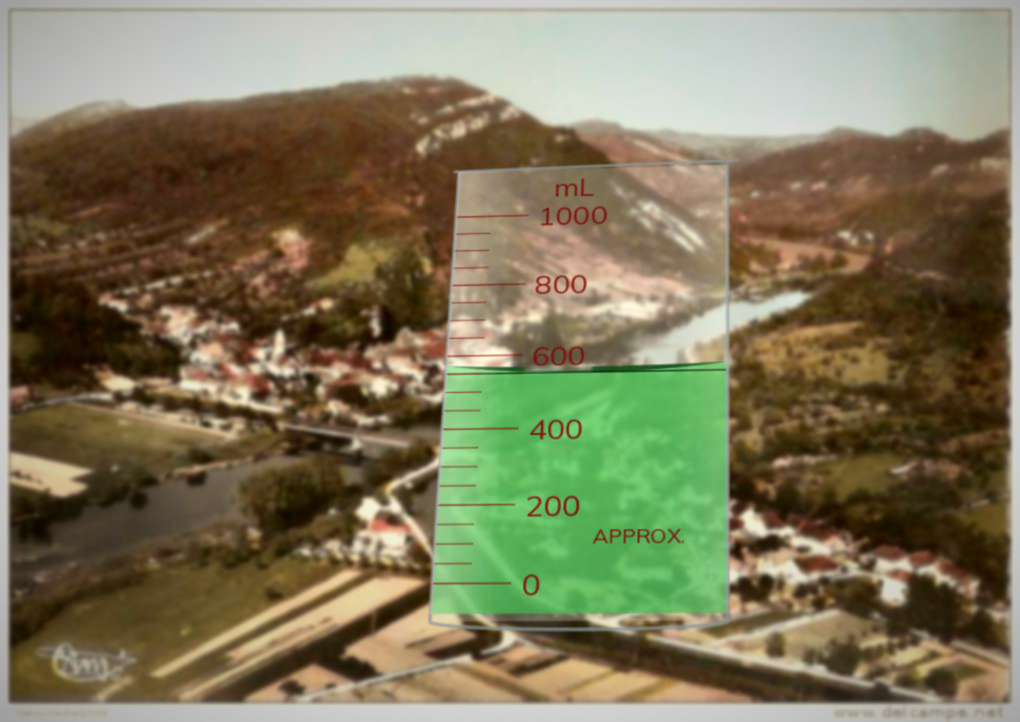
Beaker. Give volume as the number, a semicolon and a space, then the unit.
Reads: 550; mL
